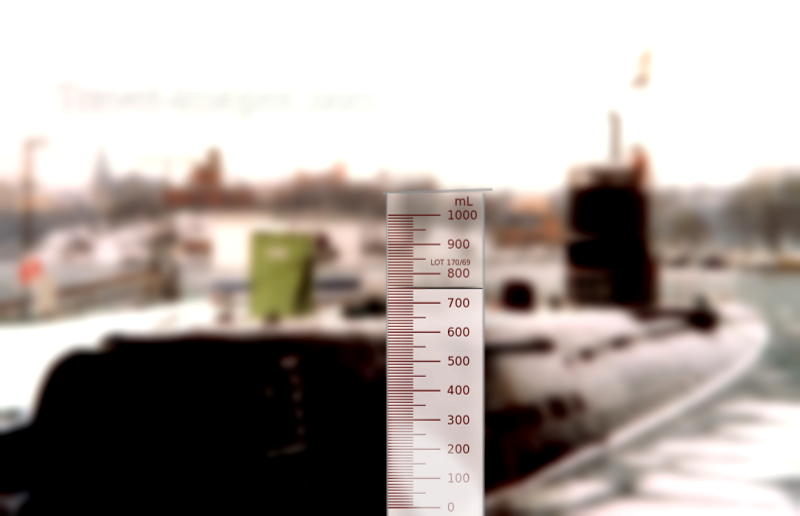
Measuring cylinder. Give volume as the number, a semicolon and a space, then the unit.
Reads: 750; mL
